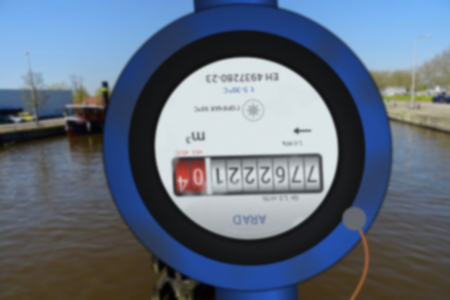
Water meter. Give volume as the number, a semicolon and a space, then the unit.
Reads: 7762221.04; m³
